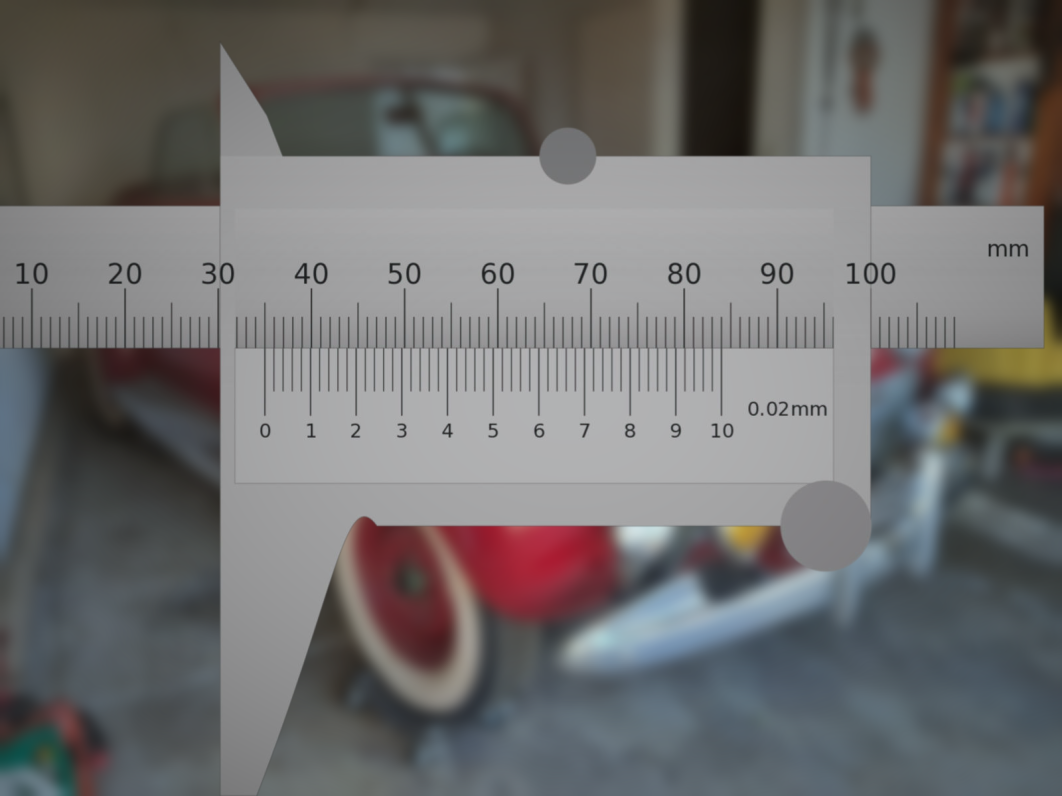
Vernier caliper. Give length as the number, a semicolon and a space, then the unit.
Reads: 35.0; mm
